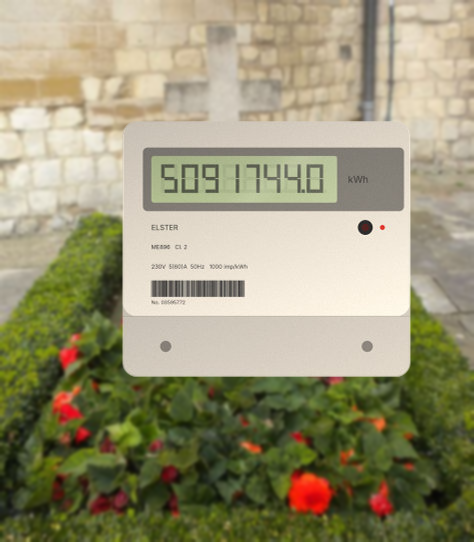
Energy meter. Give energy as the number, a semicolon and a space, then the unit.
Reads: 5091744.0; kWh
